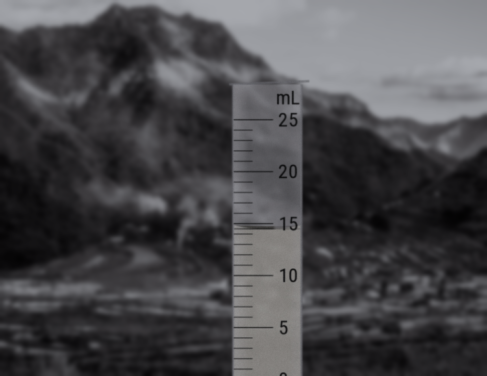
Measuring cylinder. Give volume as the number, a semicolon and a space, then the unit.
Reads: 14.5; mL
